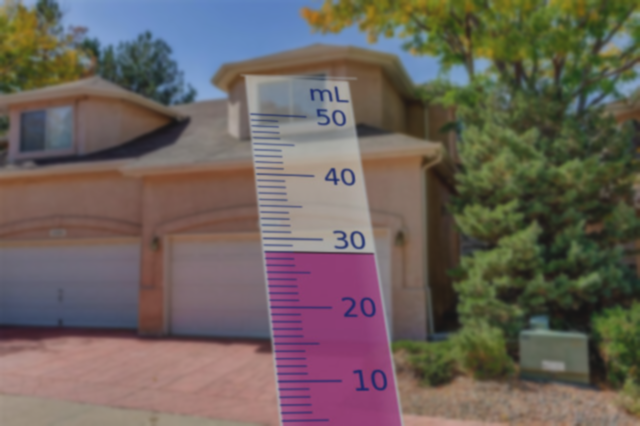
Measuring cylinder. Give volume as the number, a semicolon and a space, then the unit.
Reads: 28; mL
